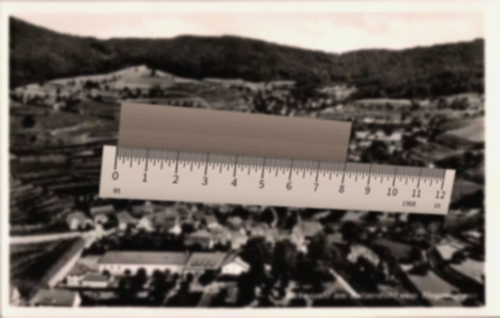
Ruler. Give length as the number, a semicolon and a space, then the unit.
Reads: 8; in
